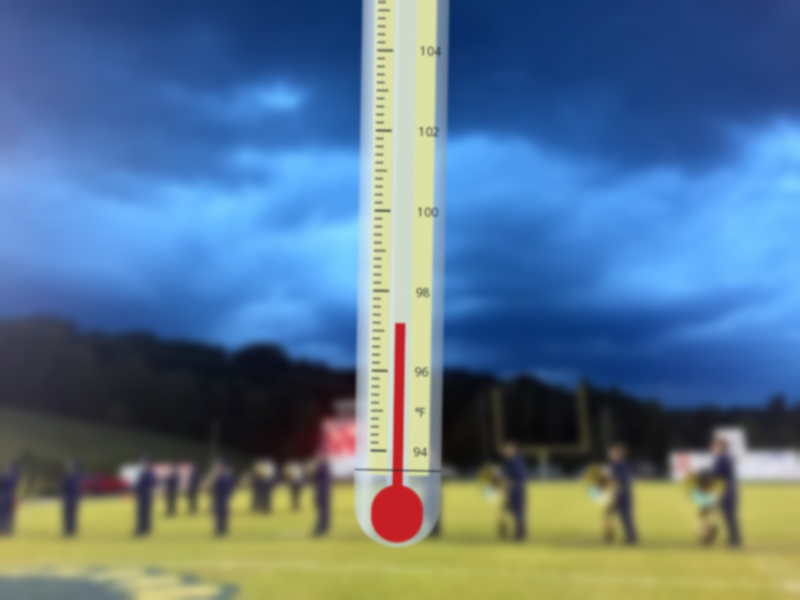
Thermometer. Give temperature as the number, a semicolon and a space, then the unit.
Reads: 97.2; °F
